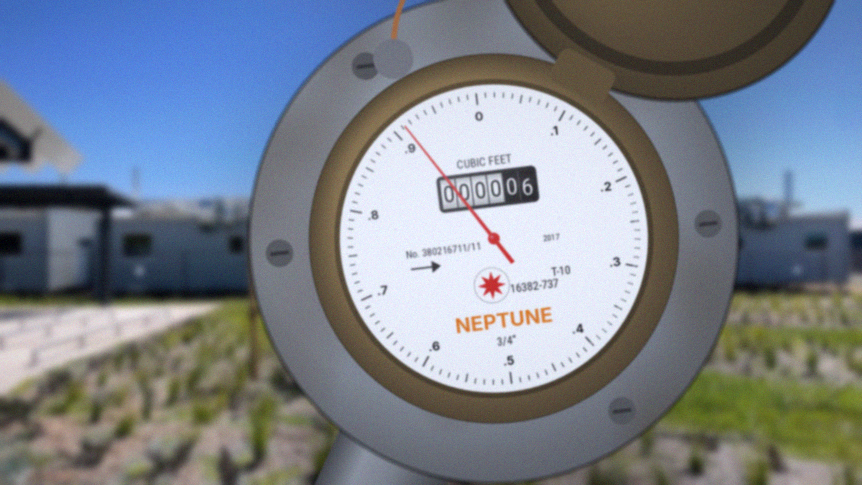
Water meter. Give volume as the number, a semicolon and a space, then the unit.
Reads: 5.91; ft³
